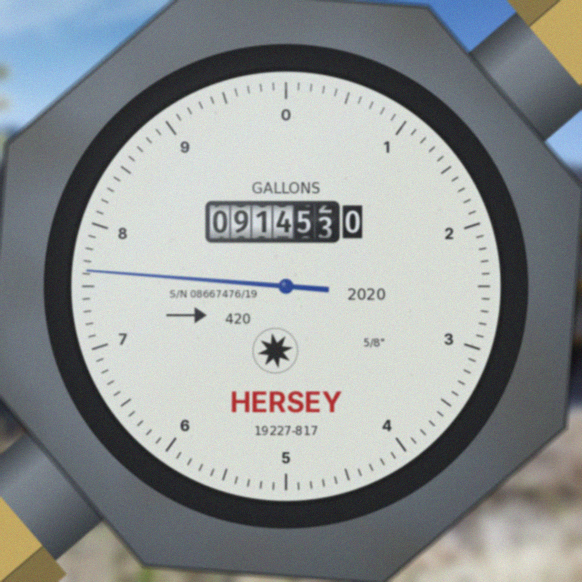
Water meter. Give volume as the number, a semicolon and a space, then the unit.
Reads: 914527.6; gal
